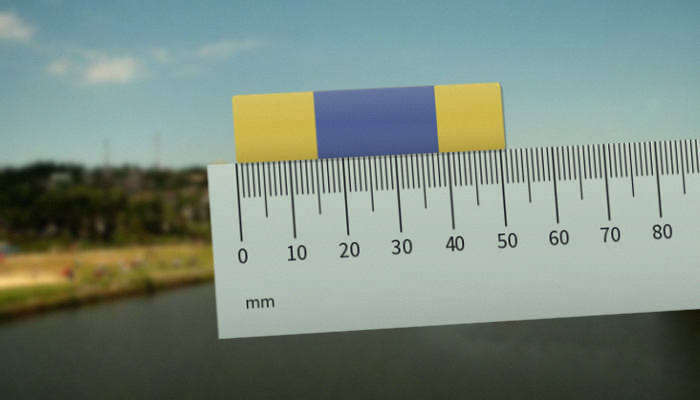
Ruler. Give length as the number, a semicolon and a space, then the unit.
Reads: 51; mm
